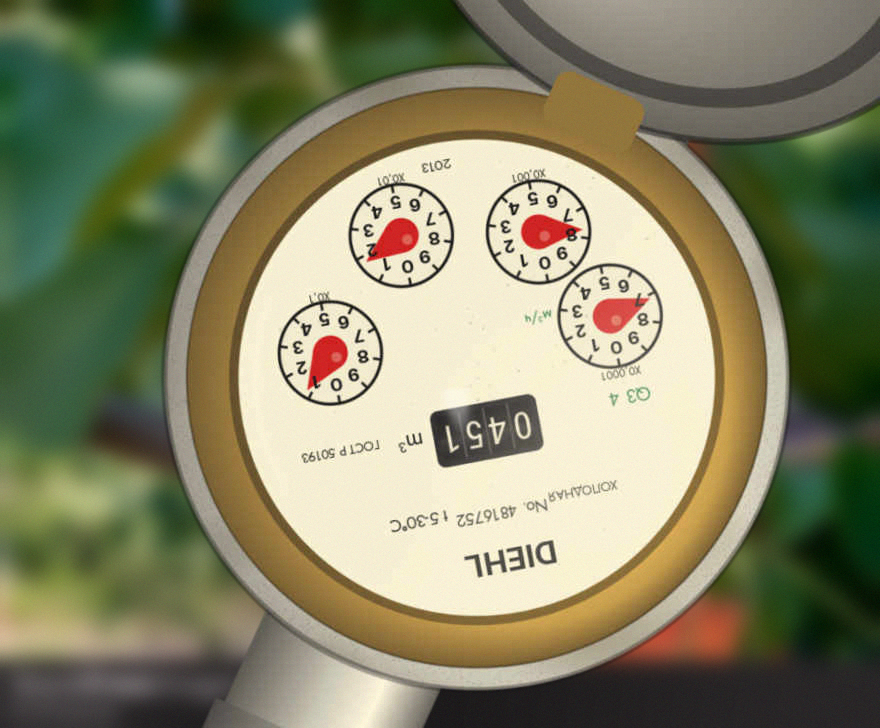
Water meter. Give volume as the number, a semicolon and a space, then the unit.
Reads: 451.1177; m³
